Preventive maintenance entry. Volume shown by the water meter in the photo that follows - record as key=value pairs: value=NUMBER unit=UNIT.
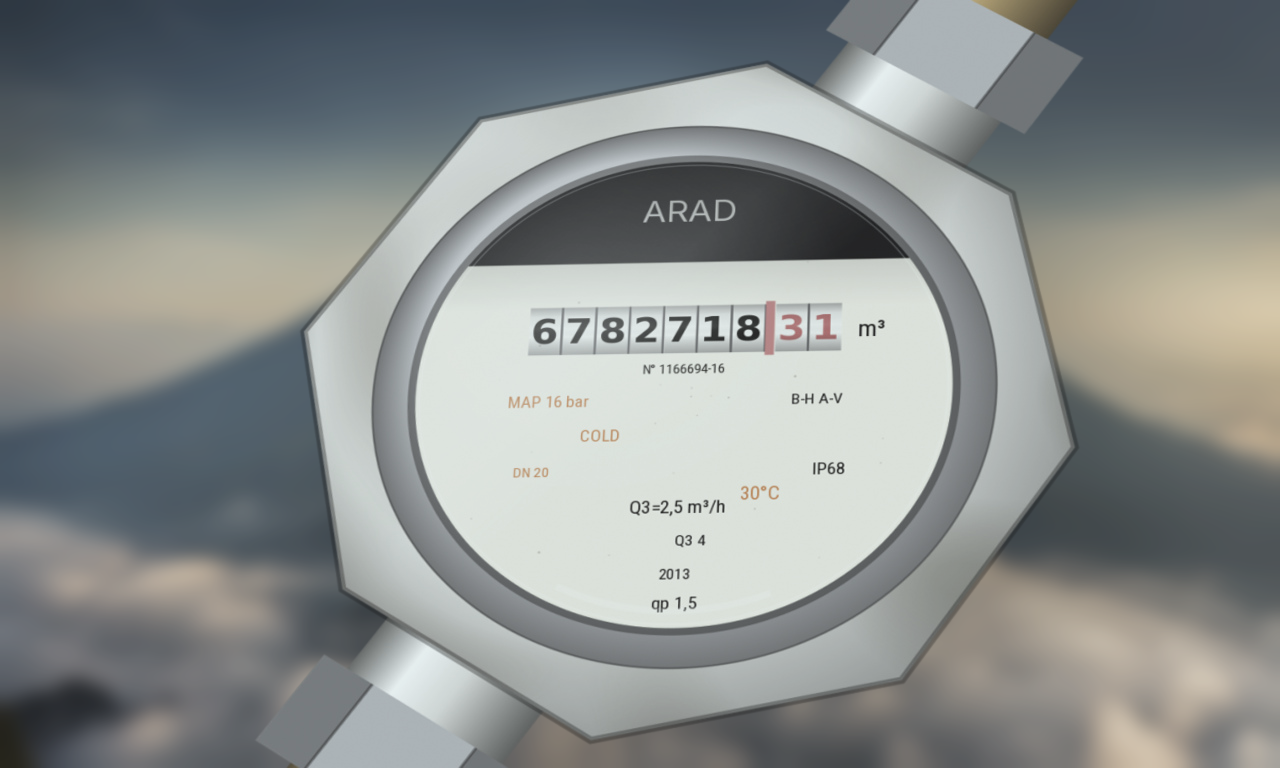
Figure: value=6782718.31 unit=m³
